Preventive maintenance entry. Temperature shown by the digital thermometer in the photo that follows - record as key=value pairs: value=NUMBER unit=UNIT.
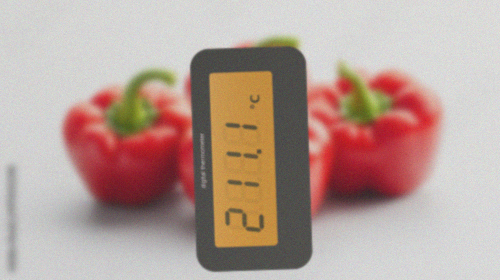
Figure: value=211.1 unit=°C
